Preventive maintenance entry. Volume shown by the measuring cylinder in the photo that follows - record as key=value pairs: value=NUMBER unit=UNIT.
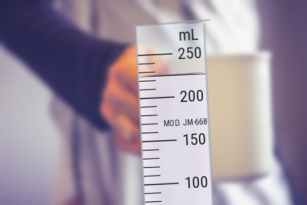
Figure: value=225 unit=mL
